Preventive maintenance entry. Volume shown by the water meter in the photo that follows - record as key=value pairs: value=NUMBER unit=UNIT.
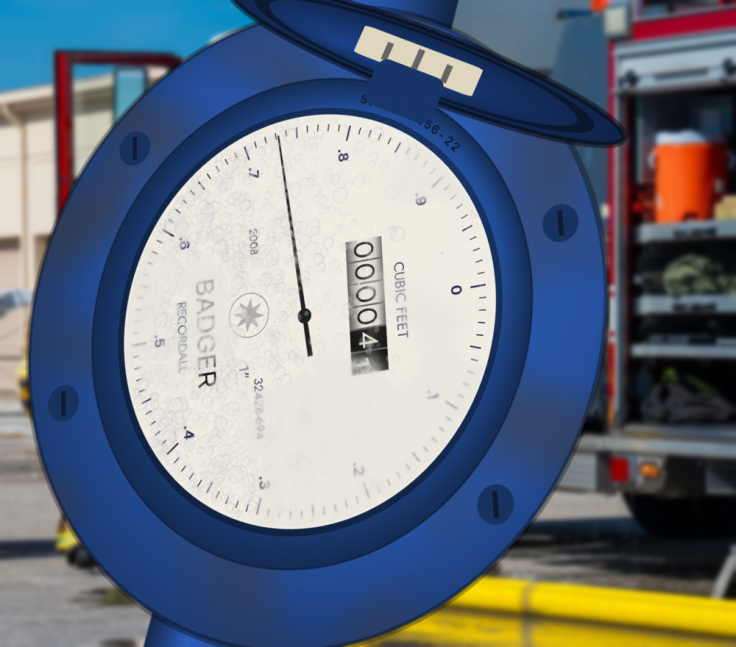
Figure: value=40.73 unit=ft³
